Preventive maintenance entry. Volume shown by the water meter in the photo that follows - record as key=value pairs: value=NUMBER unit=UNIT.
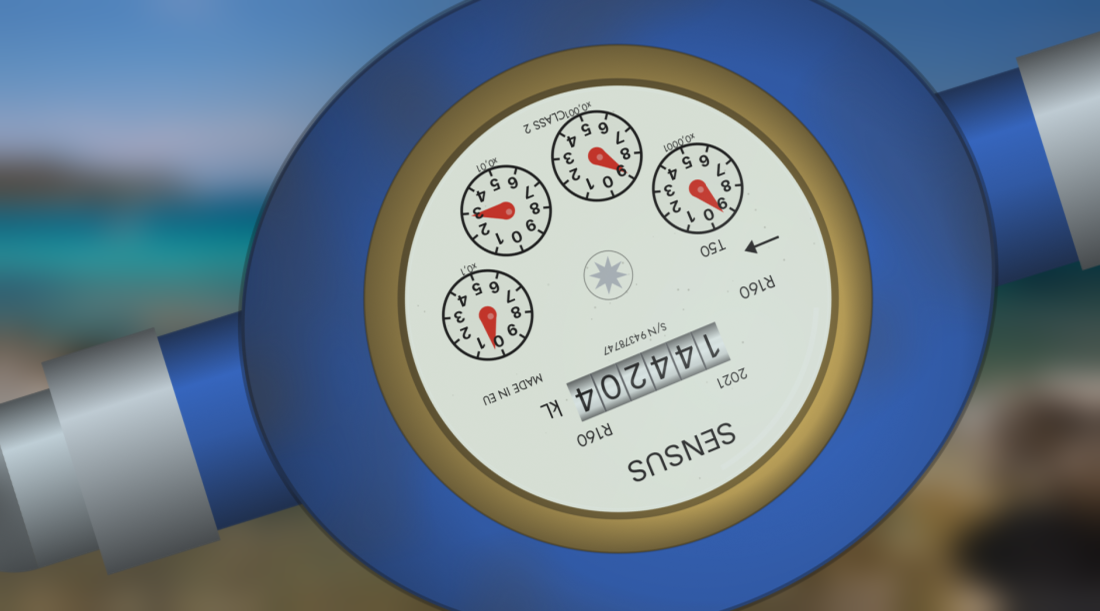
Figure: value=144204.0289 unit=kL
